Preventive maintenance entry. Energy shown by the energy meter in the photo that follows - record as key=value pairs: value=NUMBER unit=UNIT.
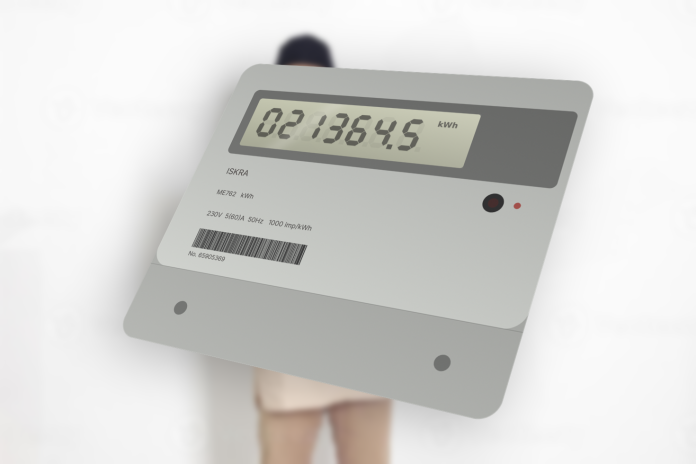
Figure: value=21364.5 unit=kWh
